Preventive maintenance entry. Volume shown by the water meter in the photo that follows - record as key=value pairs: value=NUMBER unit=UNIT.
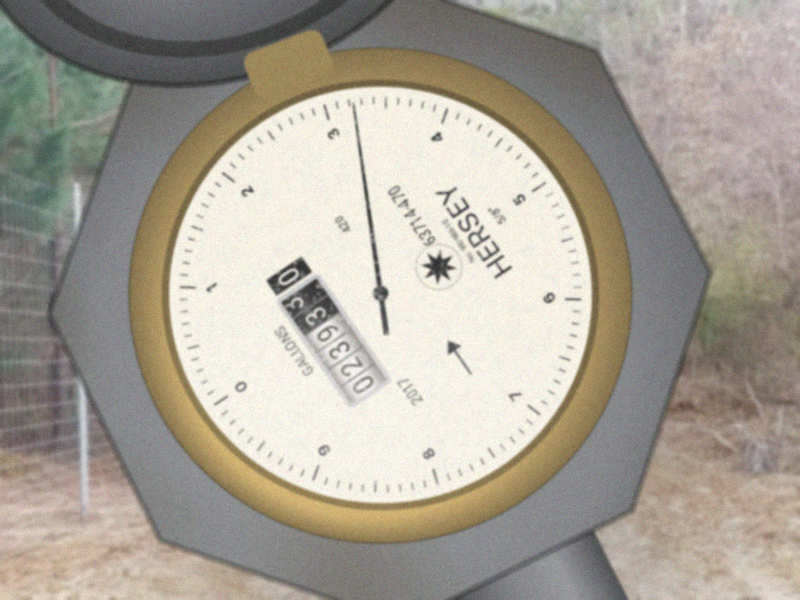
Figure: value=239333.2 unit=gal
